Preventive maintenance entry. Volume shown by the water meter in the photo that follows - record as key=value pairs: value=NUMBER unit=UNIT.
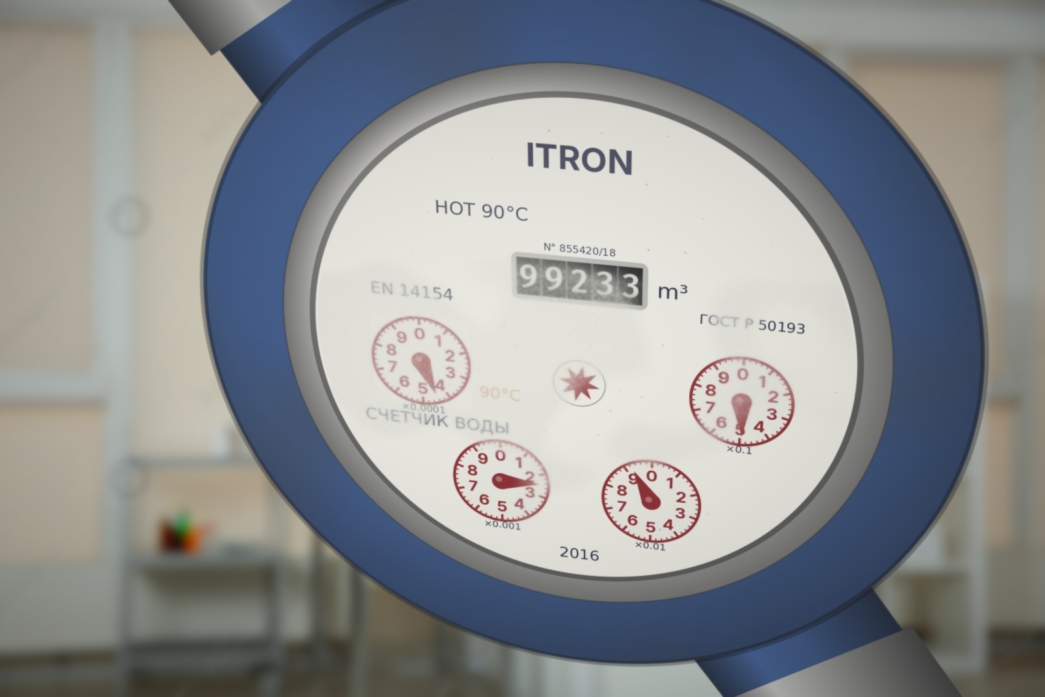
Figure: value=99233.4924 unit=m³
